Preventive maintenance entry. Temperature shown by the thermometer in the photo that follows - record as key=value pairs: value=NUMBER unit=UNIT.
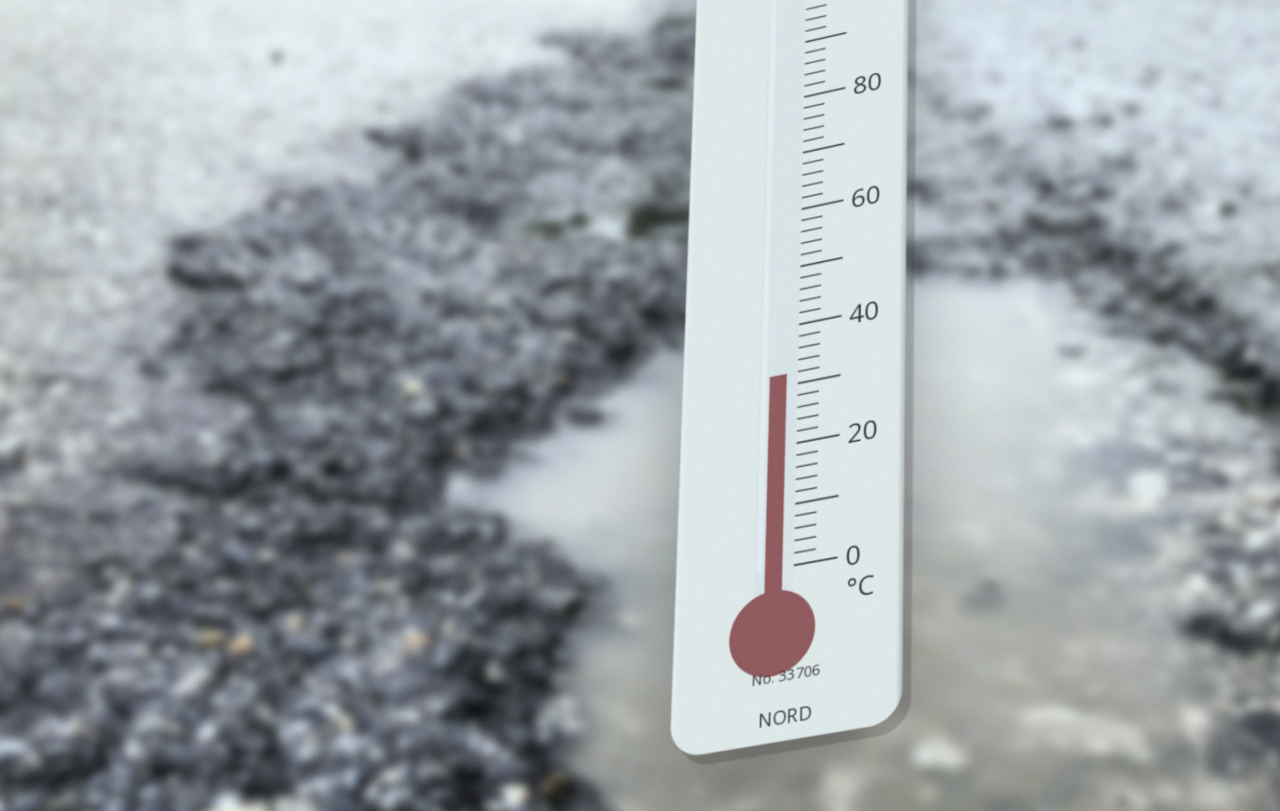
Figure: value=32 unit=°C
